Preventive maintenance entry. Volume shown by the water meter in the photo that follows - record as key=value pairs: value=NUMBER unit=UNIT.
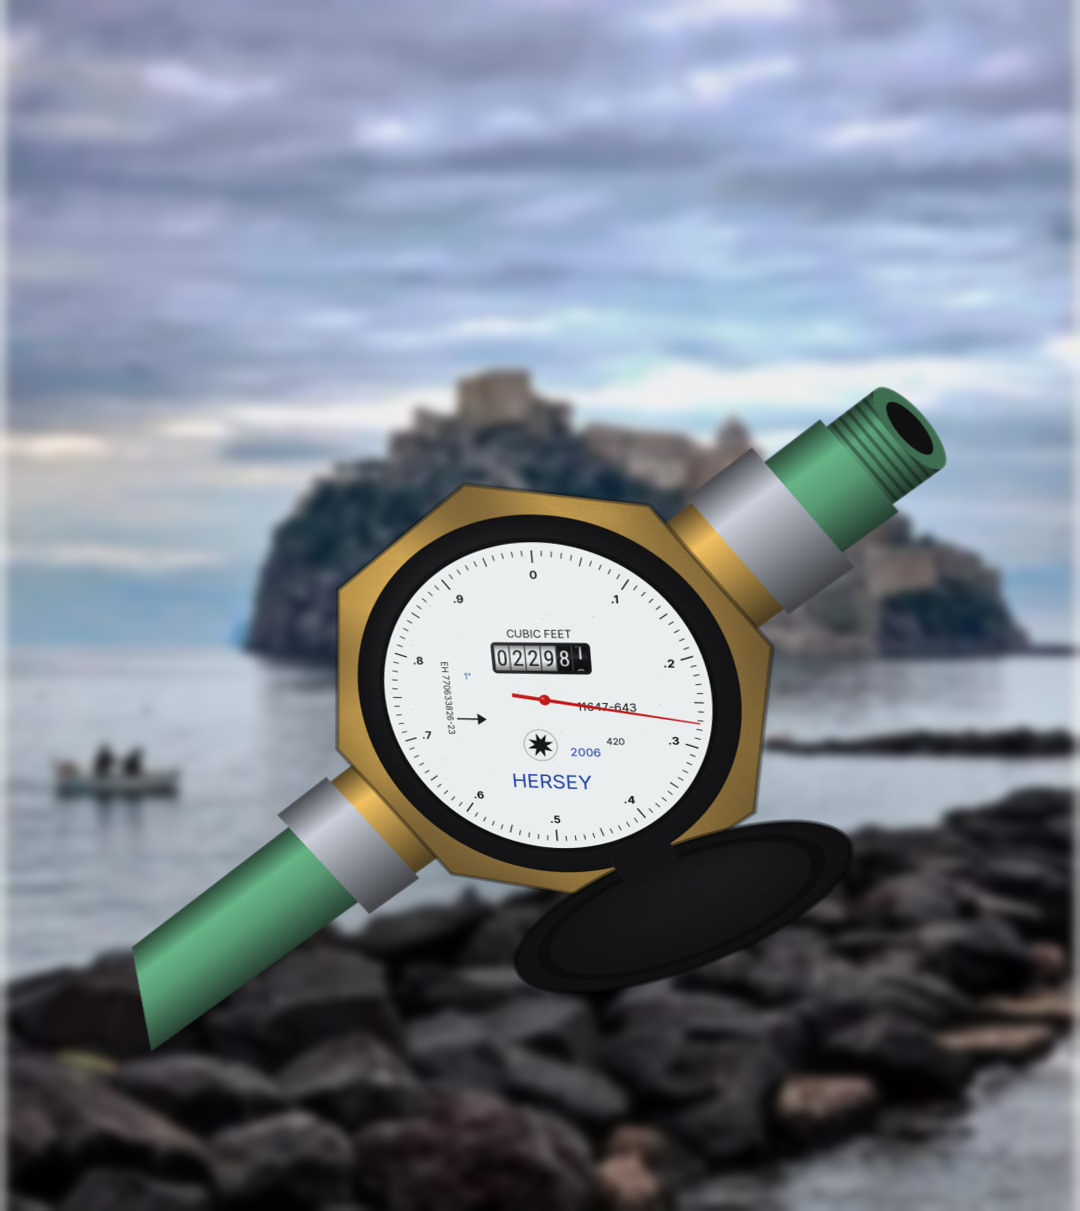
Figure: value=22981.27 unit=ft³
